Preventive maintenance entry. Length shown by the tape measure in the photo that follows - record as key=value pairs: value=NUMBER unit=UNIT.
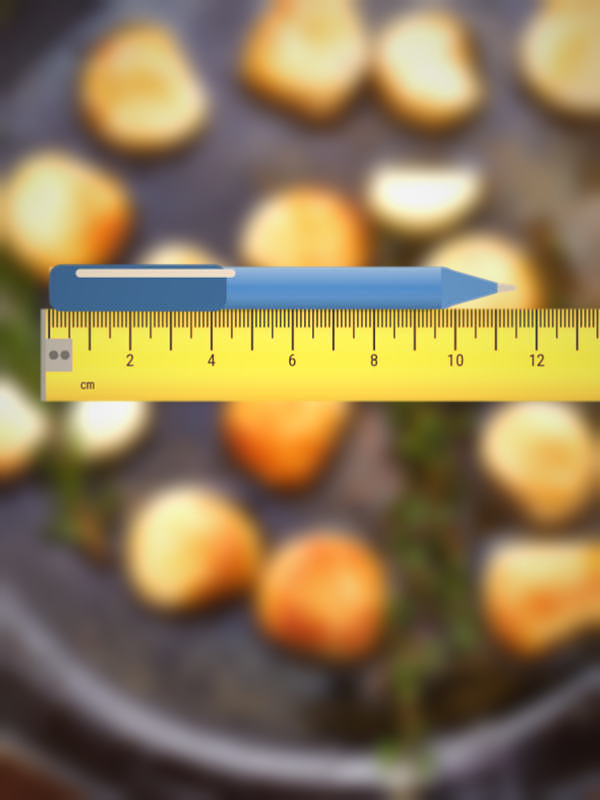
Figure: value=11.5 unit=cm
